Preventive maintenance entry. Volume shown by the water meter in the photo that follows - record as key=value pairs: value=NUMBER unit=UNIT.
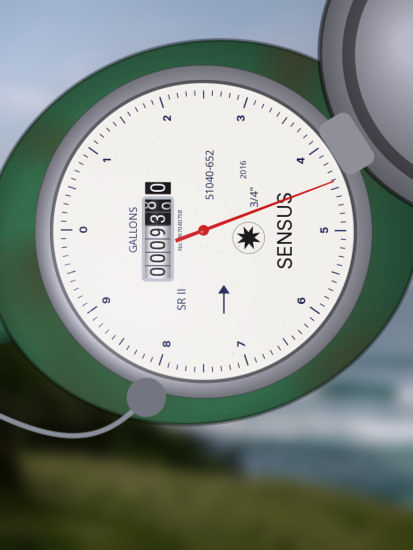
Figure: value=9384.4 unit=gal
